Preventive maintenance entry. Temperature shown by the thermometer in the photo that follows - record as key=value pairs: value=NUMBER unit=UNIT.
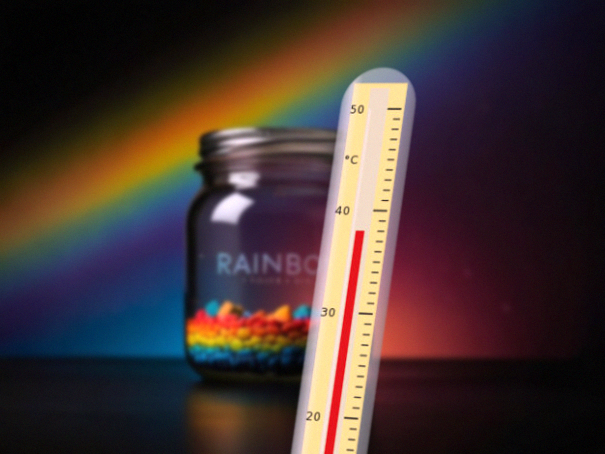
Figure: value=38 unit=°C
